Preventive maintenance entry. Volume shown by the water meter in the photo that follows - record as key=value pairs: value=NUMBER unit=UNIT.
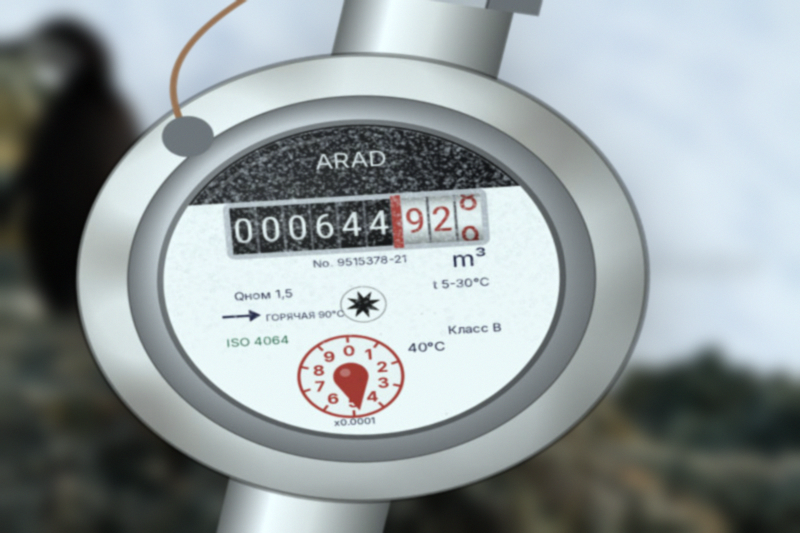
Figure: value=644.9284 unit=m³
